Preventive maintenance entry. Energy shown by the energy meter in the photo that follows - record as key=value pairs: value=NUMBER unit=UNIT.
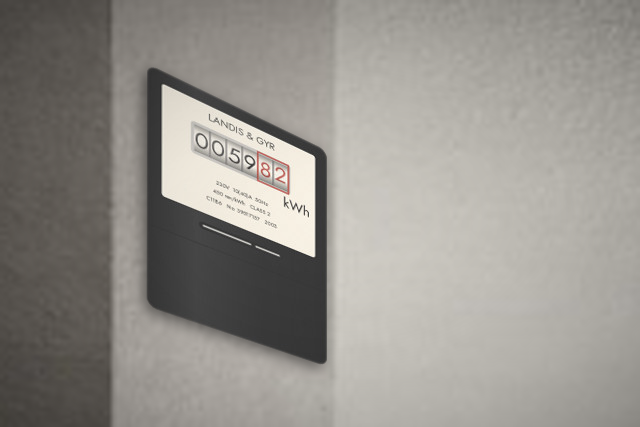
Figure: value=59.82 unit=kWh
